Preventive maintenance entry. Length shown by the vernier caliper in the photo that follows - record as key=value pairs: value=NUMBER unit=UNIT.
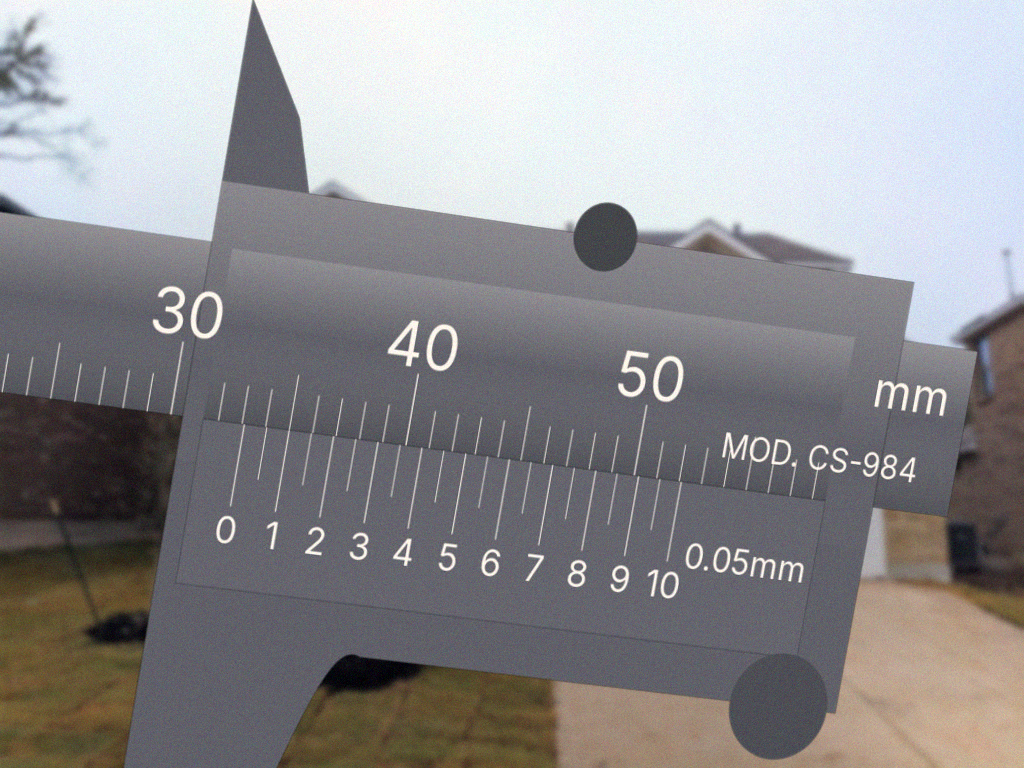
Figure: value=33.1 unit=mm
